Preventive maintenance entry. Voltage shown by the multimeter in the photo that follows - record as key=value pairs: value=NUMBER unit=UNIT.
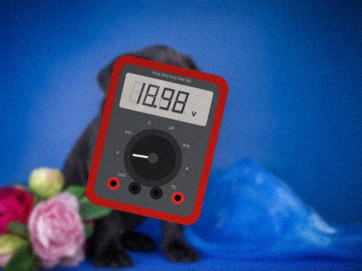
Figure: value=18.98 unit=V
